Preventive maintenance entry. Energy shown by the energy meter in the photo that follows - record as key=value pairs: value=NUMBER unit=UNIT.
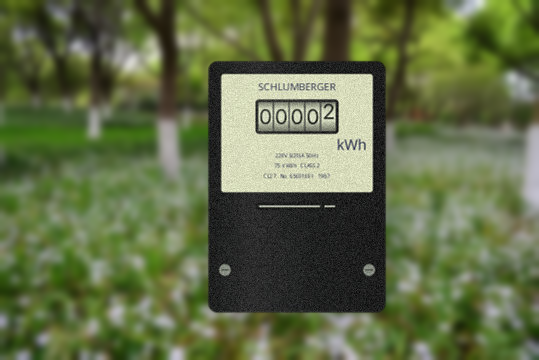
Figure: value=2 unit=kWh
